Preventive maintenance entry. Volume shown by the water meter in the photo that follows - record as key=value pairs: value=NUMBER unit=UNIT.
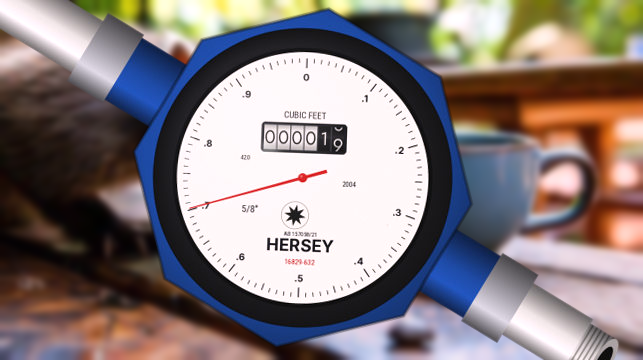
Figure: value=18.70 unit=ft³
